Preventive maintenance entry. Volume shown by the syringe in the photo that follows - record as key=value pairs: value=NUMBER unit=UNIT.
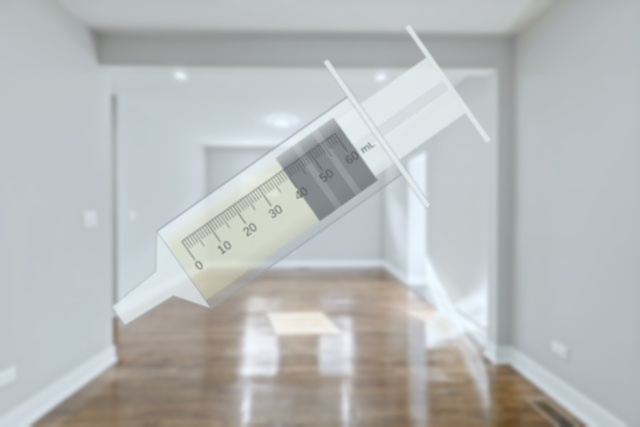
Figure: value=40 unit=mL
